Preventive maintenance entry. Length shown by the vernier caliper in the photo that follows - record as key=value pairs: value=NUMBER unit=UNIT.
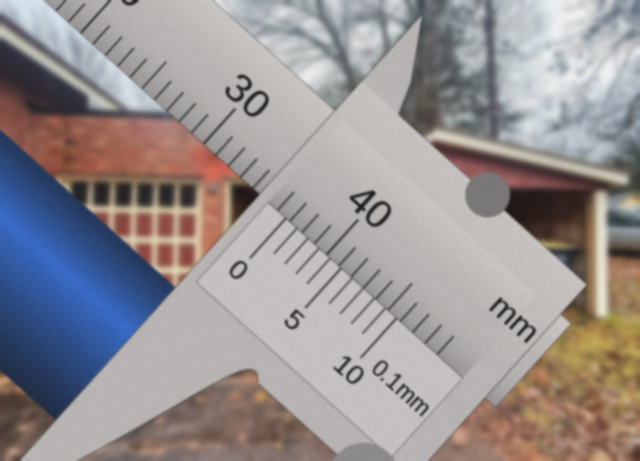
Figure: value=36.7 unit=mm
